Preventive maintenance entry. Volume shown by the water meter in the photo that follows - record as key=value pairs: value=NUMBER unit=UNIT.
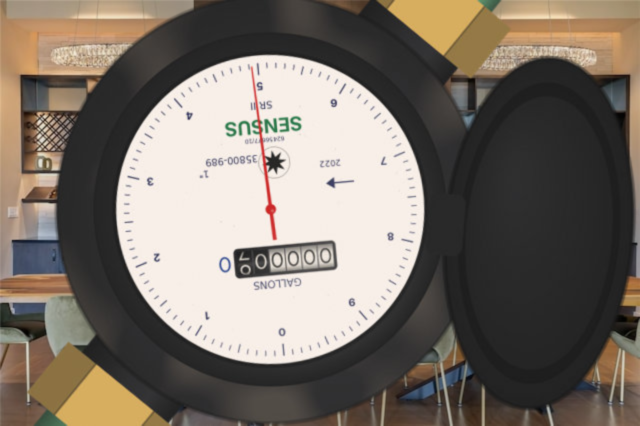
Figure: value=64.9 unit=gal
